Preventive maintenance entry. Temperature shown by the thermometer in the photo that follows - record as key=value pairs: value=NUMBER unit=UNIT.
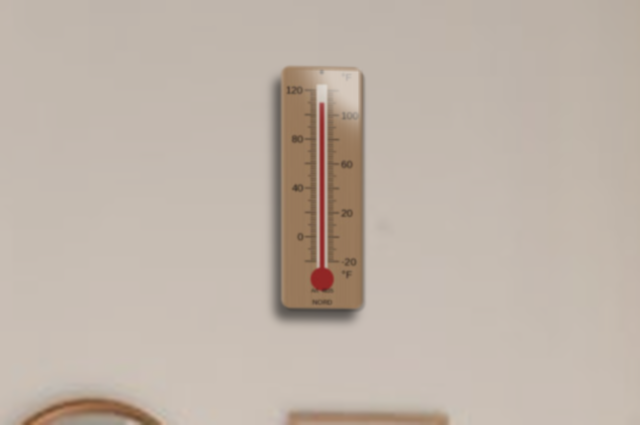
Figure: value=110 unit=°F
